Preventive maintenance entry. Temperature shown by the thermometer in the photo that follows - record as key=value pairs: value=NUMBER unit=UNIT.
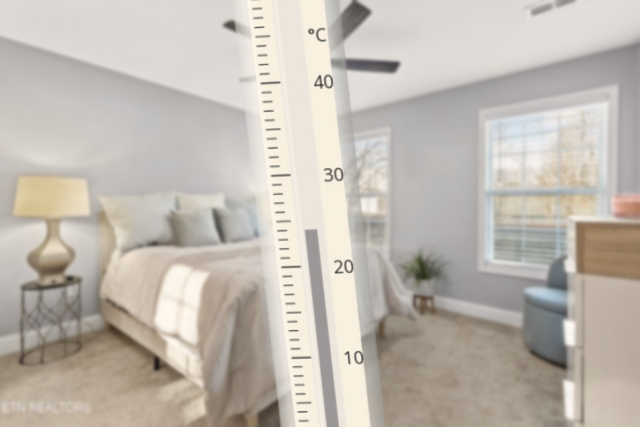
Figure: value=24 unit=°C
